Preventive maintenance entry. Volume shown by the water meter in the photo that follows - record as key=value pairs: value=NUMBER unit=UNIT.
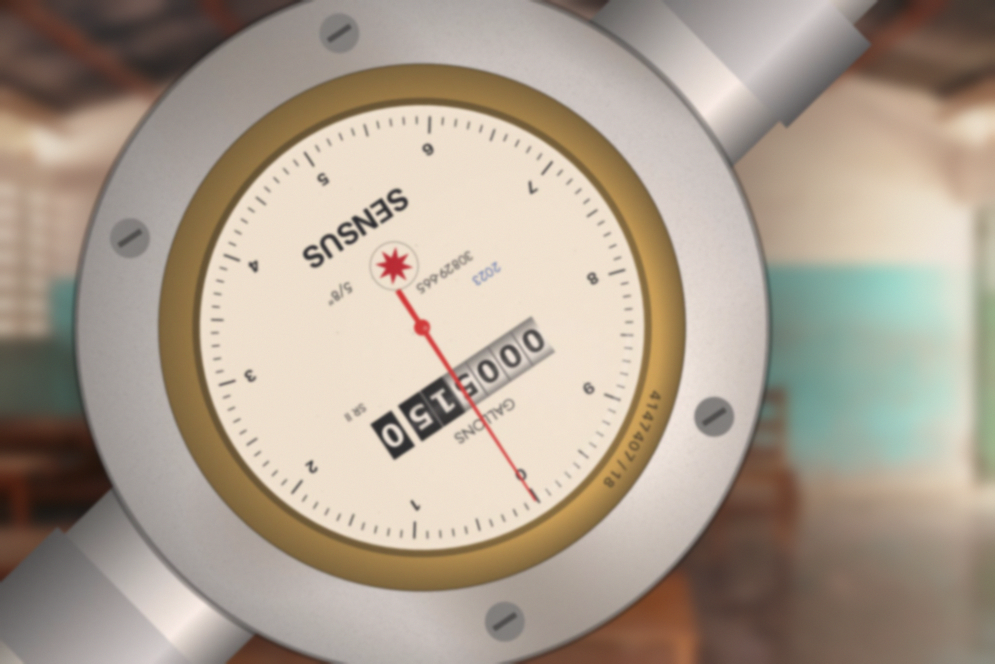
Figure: value=5150.0 unit=gal
